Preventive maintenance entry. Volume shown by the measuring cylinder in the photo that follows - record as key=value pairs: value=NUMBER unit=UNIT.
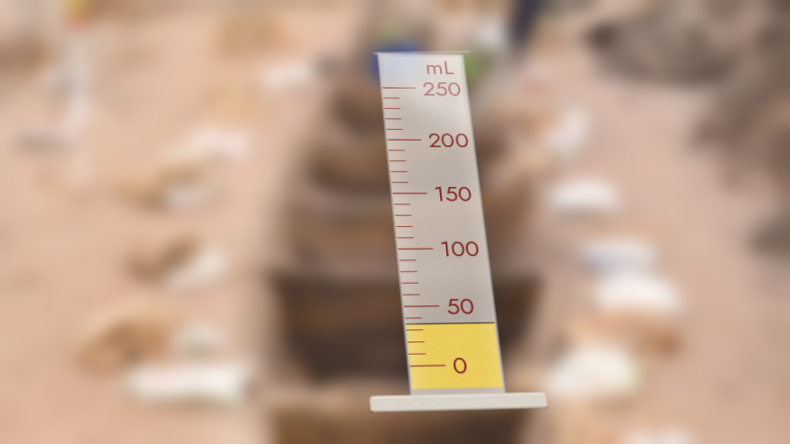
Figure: value=35 unit=mL
